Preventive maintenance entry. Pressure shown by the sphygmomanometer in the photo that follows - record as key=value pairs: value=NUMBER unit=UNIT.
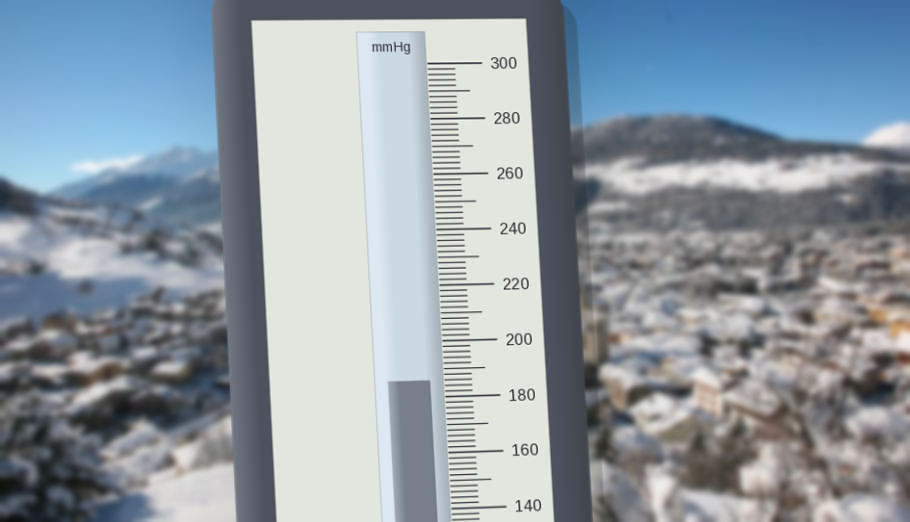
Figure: value=186 unit=mmHg
